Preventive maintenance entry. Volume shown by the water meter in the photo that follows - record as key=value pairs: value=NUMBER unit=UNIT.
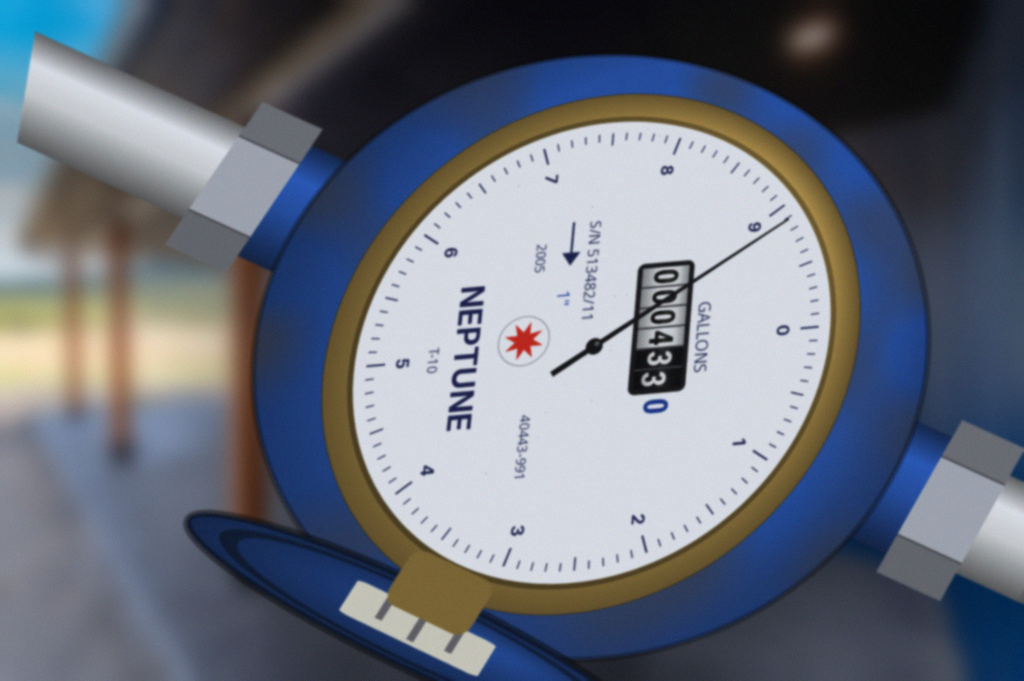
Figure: value=4329.1 unit=gal
